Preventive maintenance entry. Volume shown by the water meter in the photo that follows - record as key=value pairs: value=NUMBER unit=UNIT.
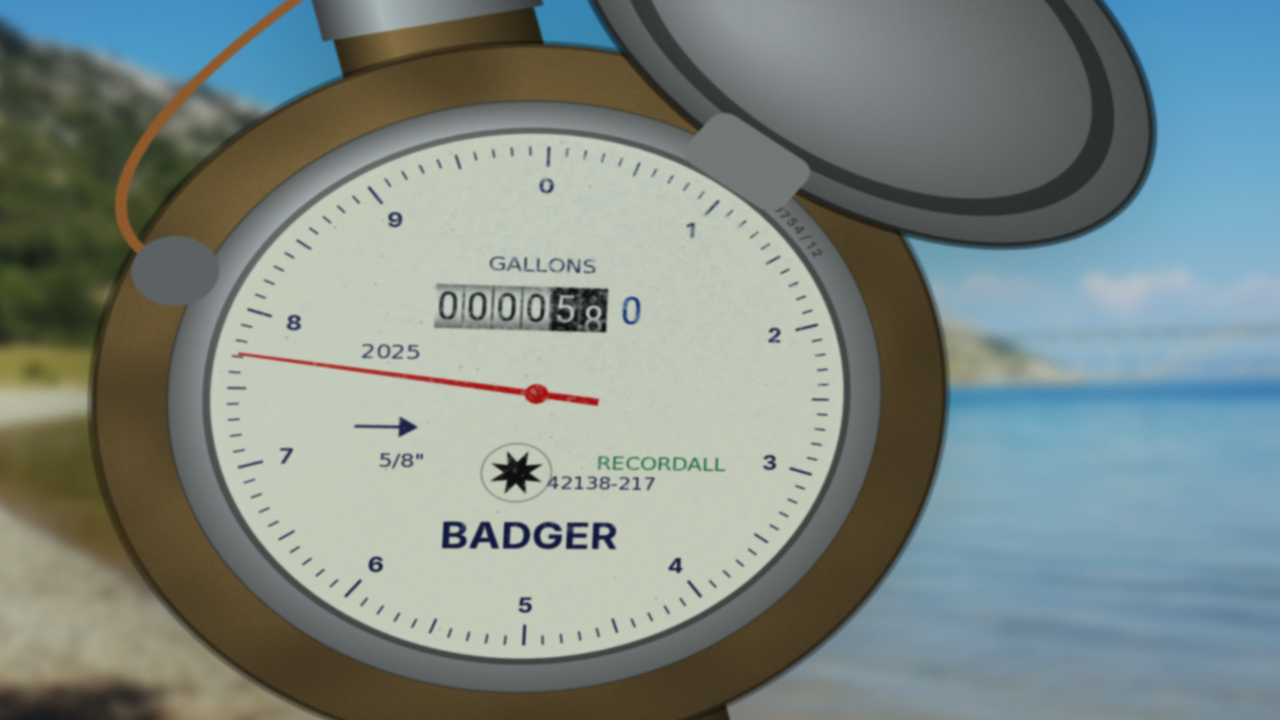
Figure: value=577.7 unit=gal
